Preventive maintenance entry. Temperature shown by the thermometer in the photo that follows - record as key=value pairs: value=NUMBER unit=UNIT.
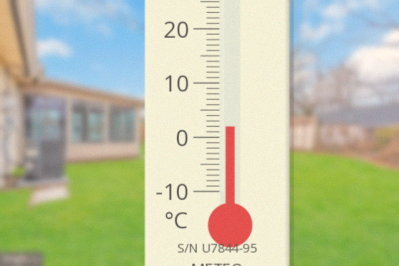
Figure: value=2 unit=°C
